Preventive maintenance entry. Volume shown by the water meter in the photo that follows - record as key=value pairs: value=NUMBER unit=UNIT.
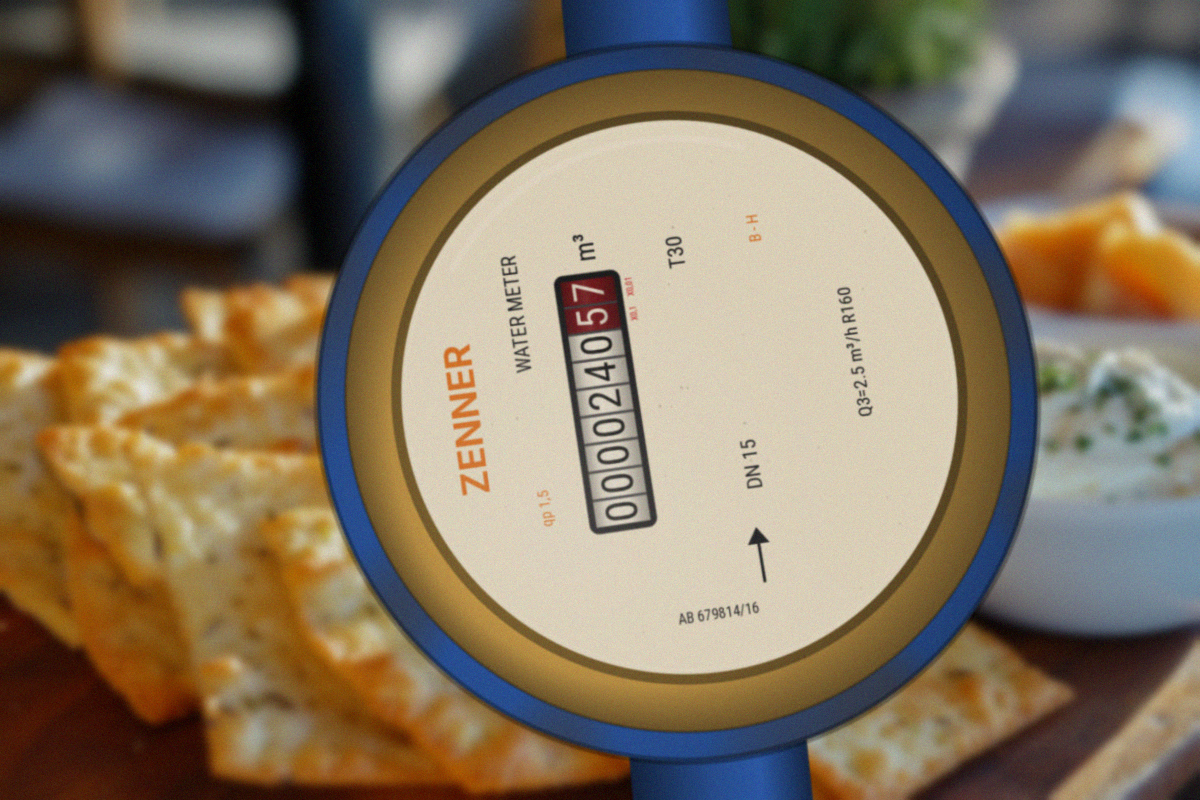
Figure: value=240.57 unit=m³
